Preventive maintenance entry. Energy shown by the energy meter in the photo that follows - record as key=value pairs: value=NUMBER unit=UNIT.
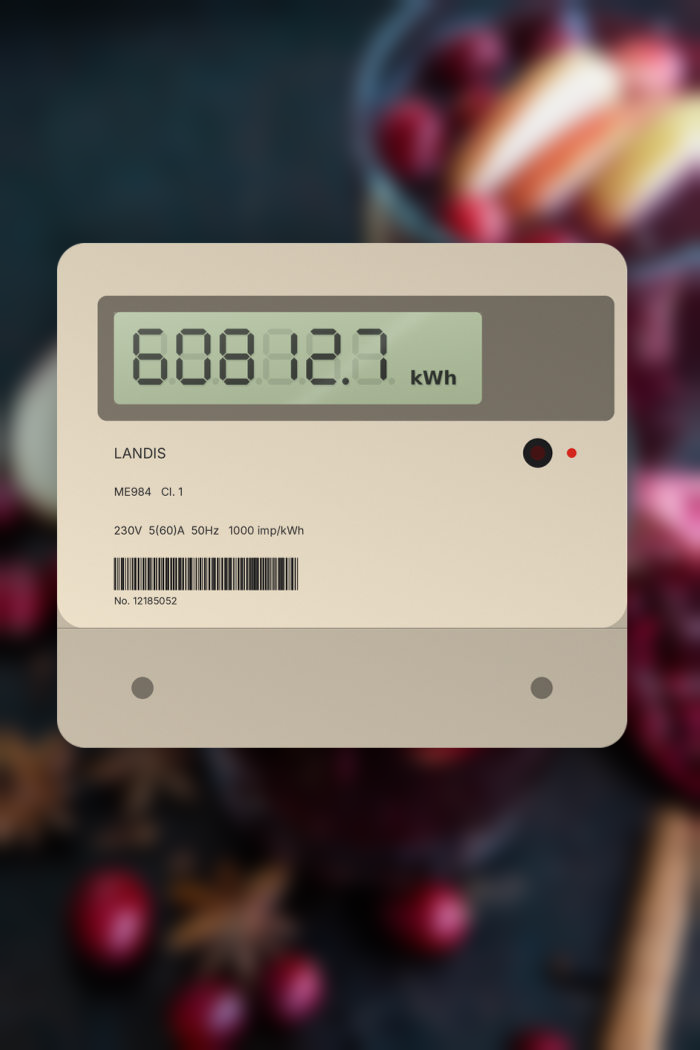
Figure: value=60812.7 unit=kWh
